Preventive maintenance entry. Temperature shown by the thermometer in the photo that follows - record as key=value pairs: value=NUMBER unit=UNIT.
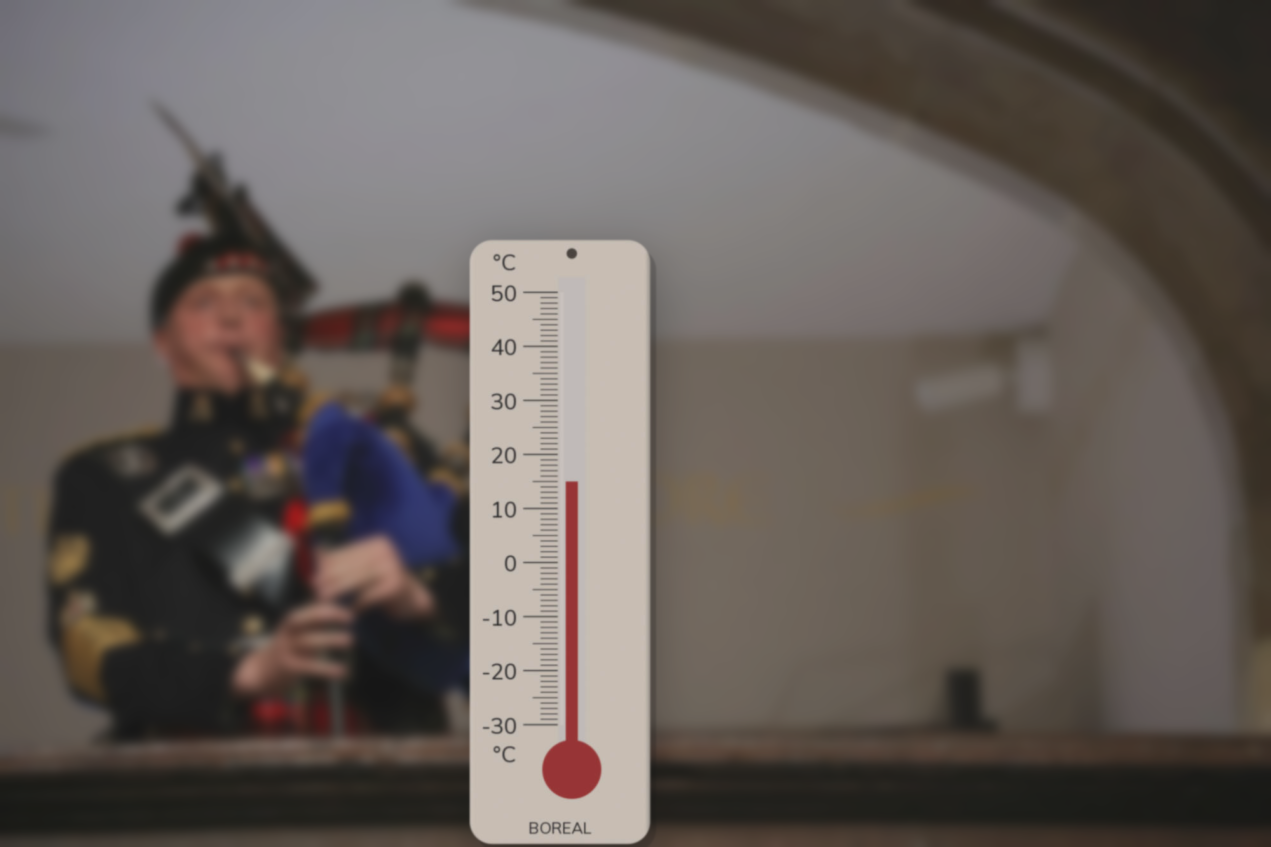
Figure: value=15 unit=°C
